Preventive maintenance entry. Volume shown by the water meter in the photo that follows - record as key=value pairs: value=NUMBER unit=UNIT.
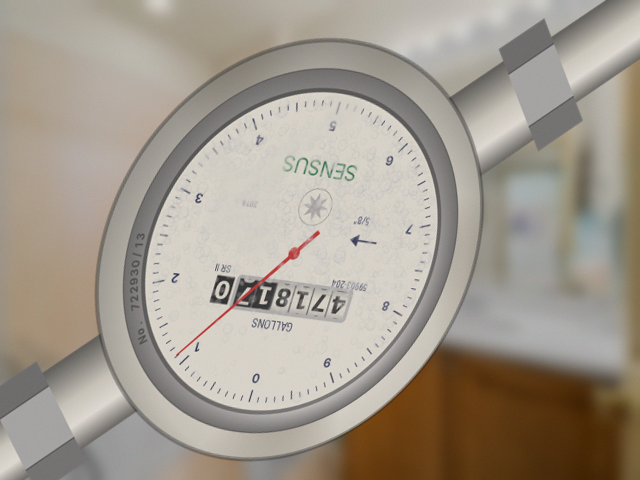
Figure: value=4718171.1 unit=gal
